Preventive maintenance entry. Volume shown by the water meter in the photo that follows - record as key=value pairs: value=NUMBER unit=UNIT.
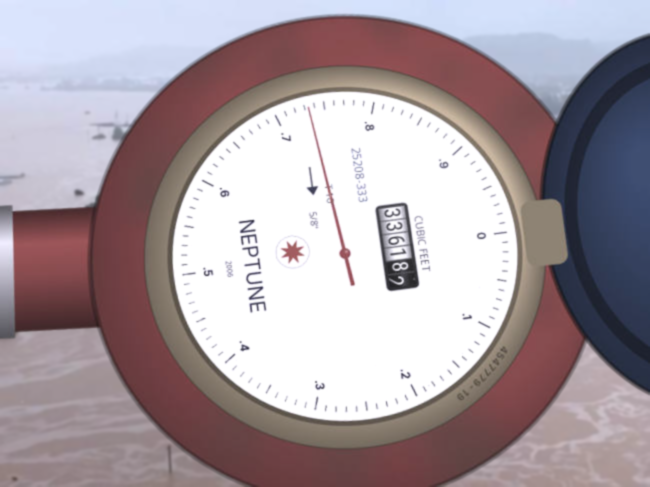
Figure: value=336181.73 unit=ft³
